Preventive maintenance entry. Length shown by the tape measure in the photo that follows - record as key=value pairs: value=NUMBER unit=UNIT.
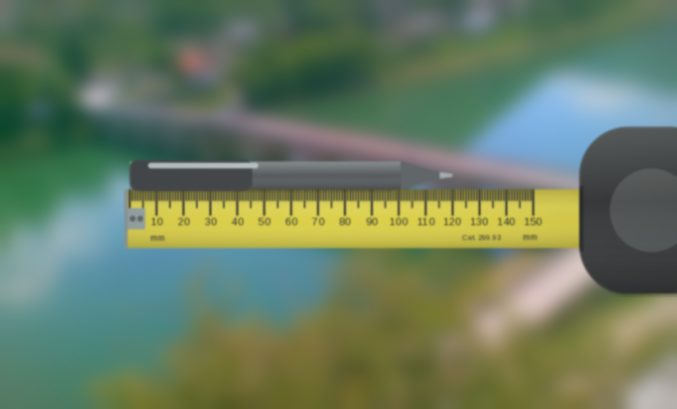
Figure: value=120 unit=mm
